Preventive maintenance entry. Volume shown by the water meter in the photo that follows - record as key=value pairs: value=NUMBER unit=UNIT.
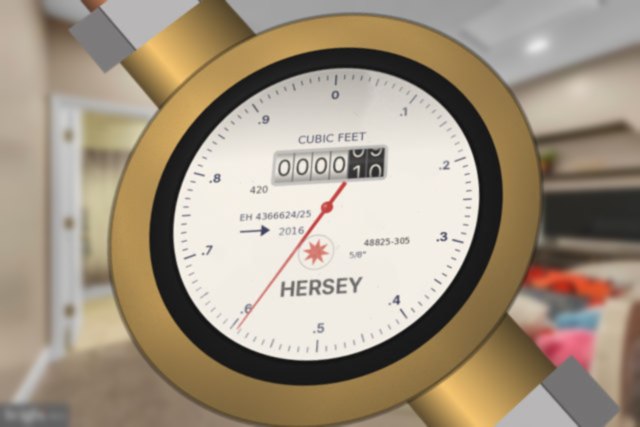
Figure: value=9.59 unit=ft³
